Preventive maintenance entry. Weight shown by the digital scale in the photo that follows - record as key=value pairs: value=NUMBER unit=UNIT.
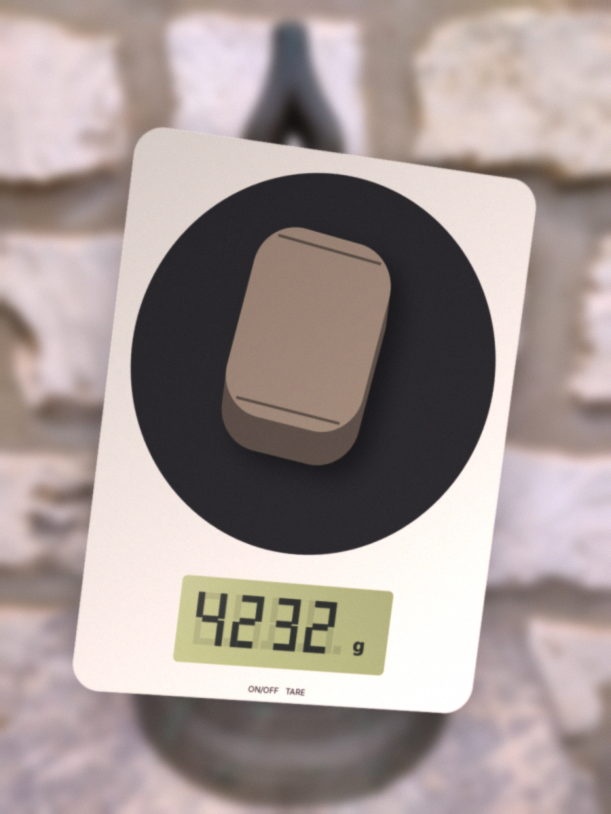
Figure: value=4232 unit=g
